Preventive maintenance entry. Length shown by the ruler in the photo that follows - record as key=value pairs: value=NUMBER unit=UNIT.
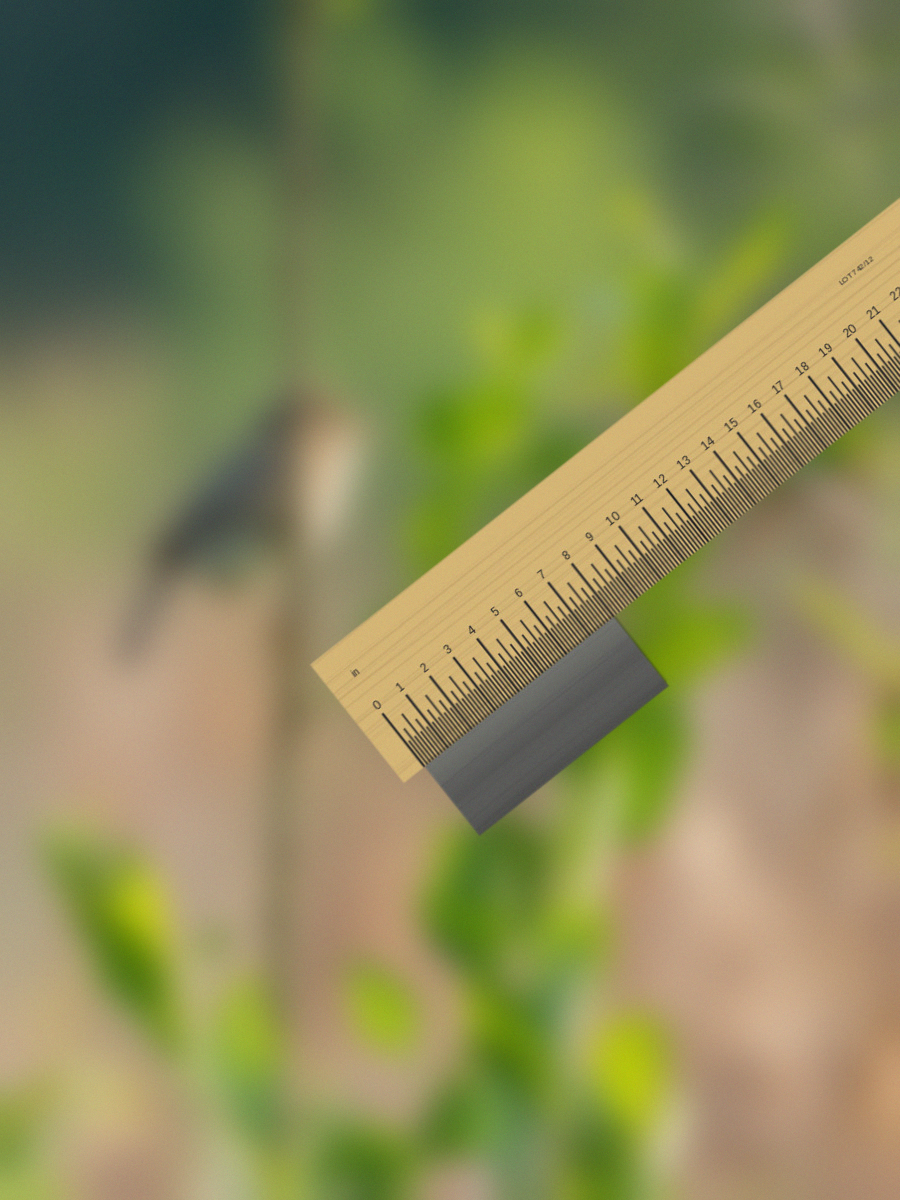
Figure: value=8 unit=in
